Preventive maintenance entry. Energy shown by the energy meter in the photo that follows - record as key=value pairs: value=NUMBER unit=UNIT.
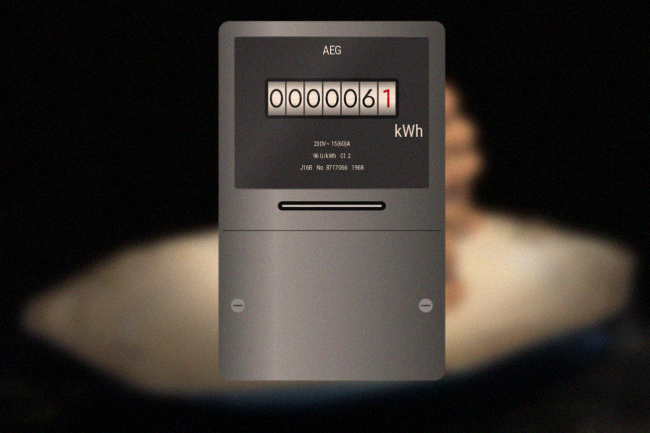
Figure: value=6.1 unit=kWh
